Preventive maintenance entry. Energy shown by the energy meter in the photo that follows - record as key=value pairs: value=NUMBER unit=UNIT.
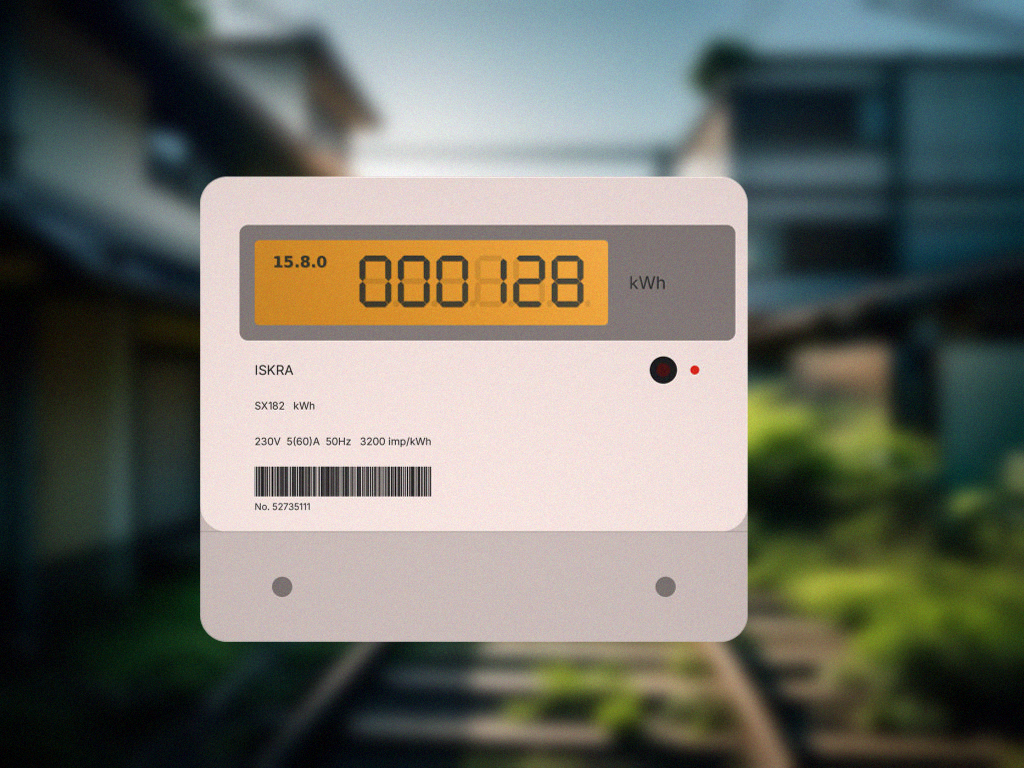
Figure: value=128 unit=kWh
